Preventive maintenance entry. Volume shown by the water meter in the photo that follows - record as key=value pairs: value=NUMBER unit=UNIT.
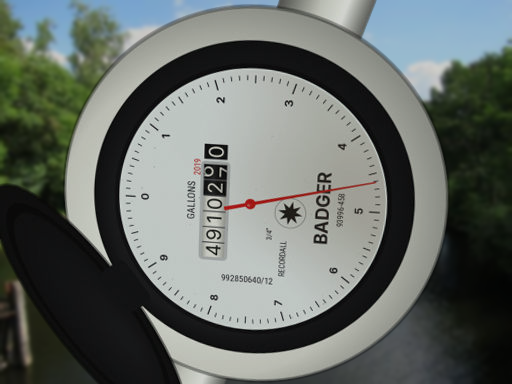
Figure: value=4910264.6 unit=gal
